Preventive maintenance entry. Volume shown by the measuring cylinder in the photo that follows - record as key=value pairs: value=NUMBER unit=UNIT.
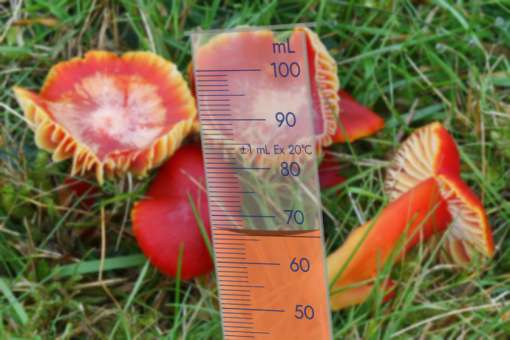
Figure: value=66 unit=mL
